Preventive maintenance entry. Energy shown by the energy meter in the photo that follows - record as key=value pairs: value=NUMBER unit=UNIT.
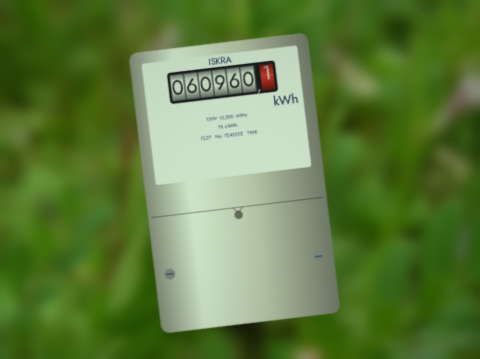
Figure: value=60960.1 unit=kWh
